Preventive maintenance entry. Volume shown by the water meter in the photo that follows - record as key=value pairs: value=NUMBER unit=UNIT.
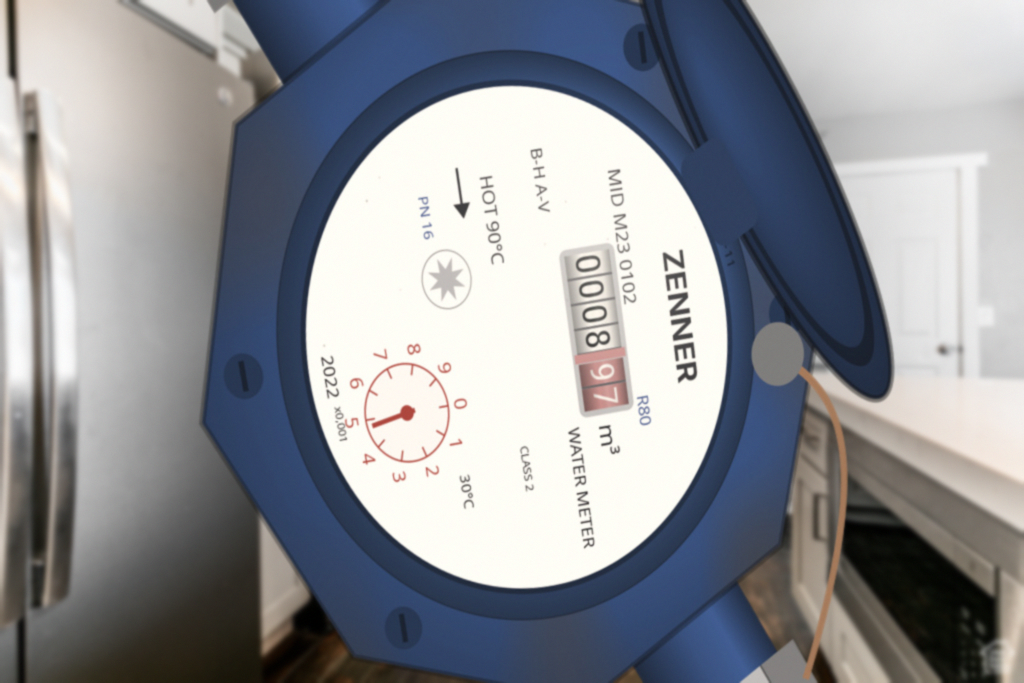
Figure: value=8.974 unit=m³
